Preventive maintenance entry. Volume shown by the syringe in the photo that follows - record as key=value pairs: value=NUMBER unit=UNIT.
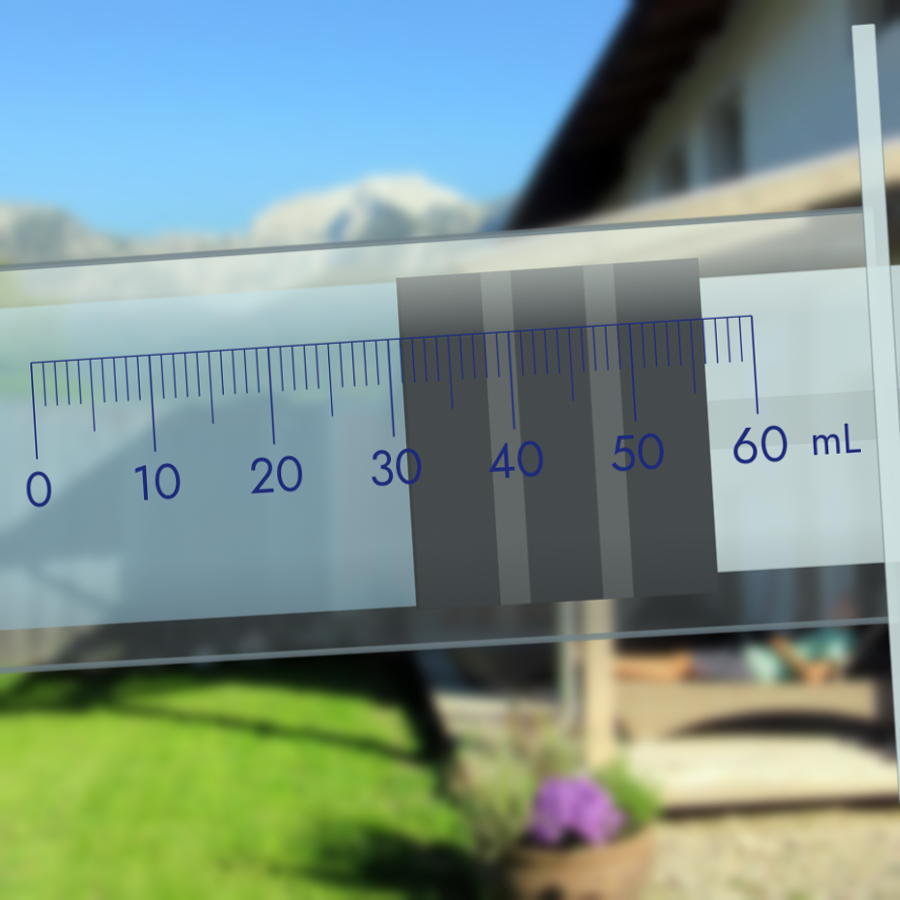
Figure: value=31 unit=mL
